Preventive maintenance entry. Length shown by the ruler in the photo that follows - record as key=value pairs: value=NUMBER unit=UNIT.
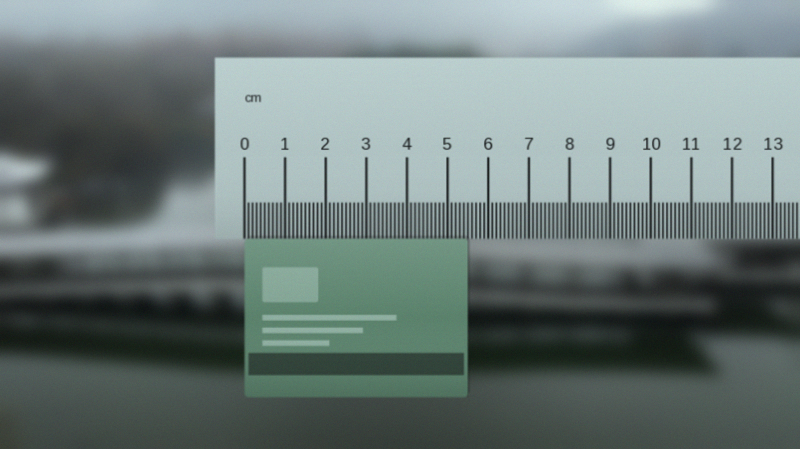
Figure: value=5.5 unit=cm
